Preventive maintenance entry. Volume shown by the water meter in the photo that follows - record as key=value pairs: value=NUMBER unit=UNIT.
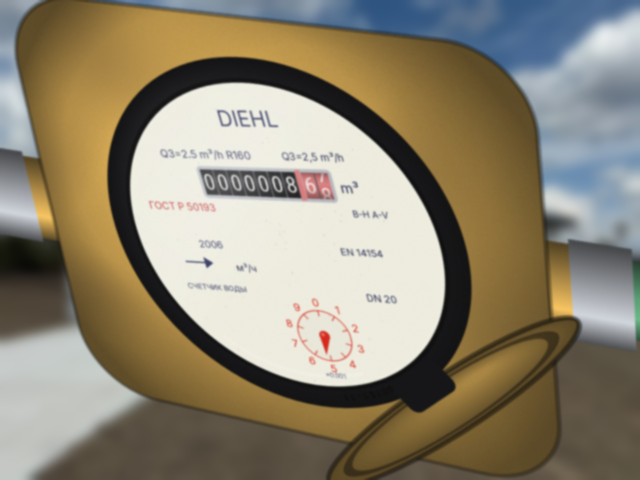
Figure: value=8.675 unit=m³
